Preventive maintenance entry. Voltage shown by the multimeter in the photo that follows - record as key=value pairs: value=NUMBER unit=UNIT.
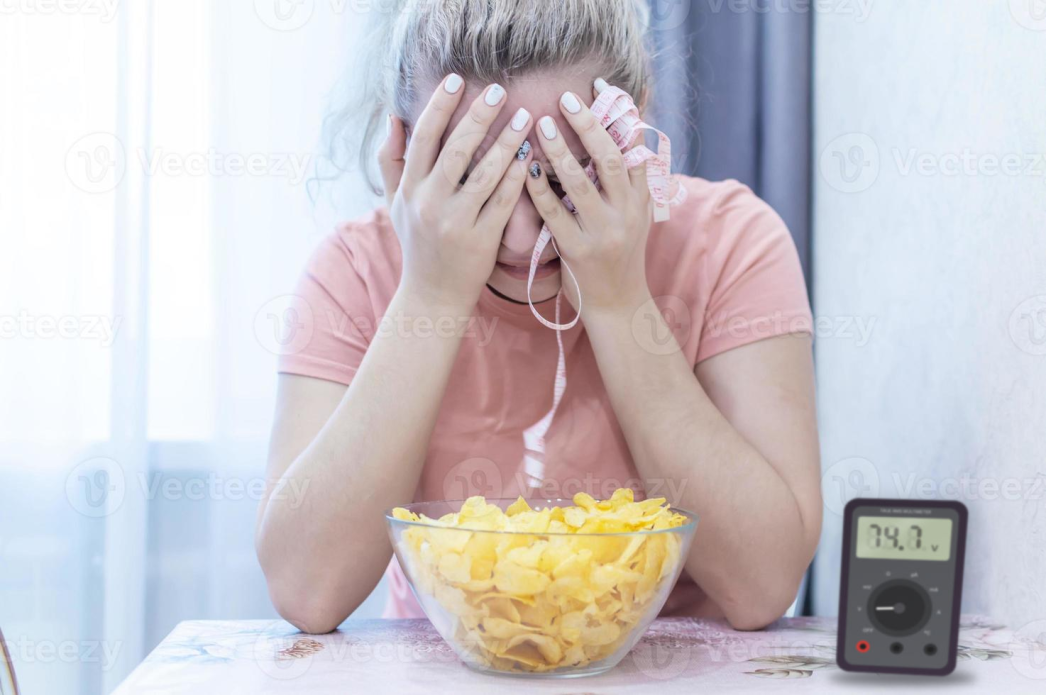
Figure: value=74.7 unit=V
